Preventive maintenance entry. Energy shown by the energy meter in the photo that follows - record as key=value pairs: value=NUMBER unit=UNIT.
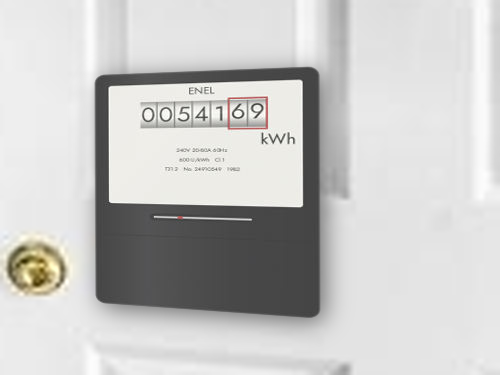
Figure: value=541.69 unit=kWh
